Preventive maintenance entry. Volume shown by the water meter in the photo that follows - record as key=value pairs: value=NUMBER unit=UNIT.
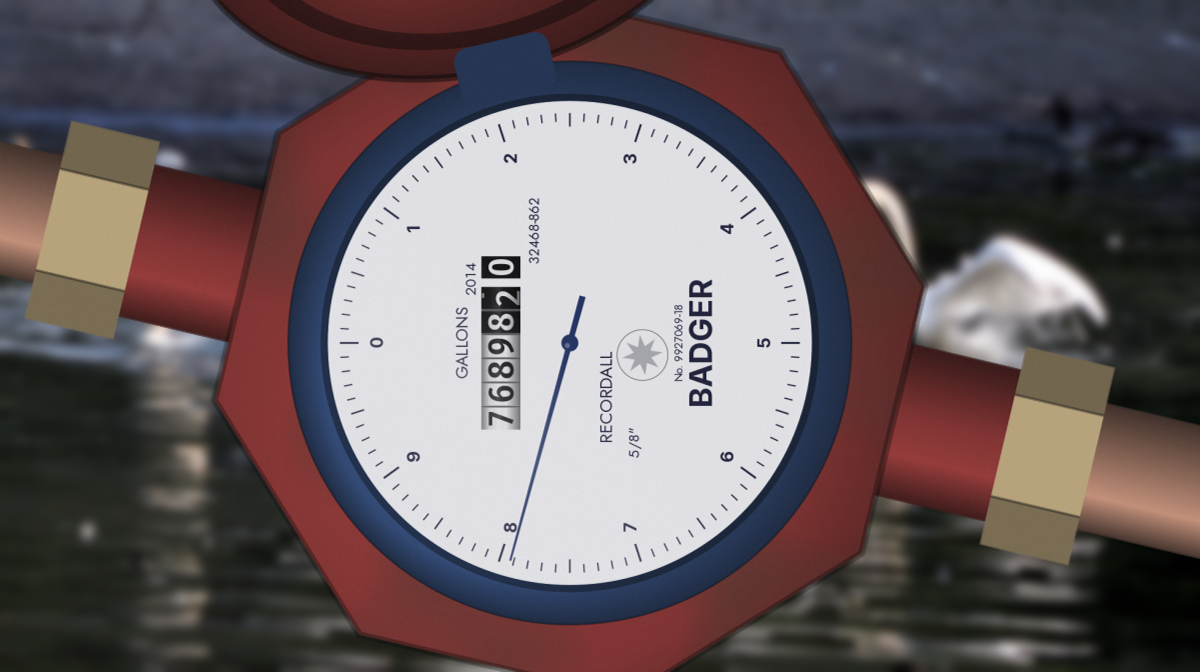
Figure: value=7689817.9 unit=gal
